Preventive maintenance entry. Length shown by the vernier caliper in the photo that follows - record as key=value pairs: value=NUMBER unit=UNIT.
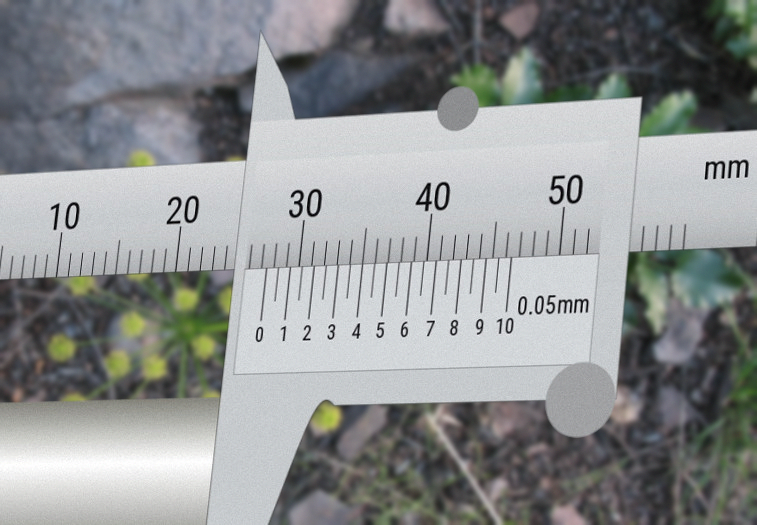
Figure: value=27.4 unit=mm
